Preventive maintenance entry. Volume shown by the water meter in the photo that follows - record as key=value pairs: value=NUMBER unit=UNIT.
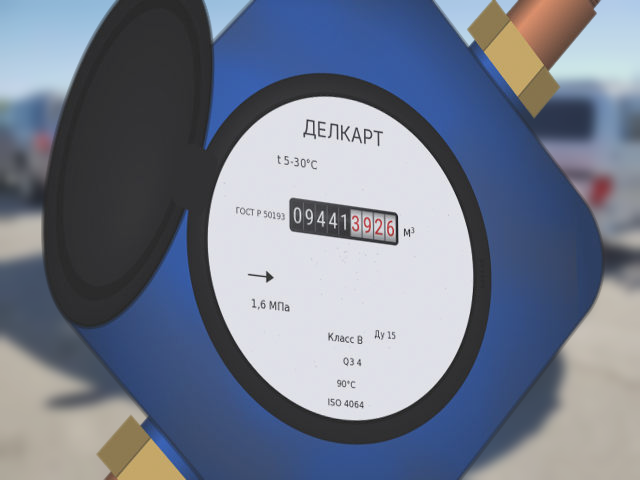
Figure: value=9441.3926 unit=m³
